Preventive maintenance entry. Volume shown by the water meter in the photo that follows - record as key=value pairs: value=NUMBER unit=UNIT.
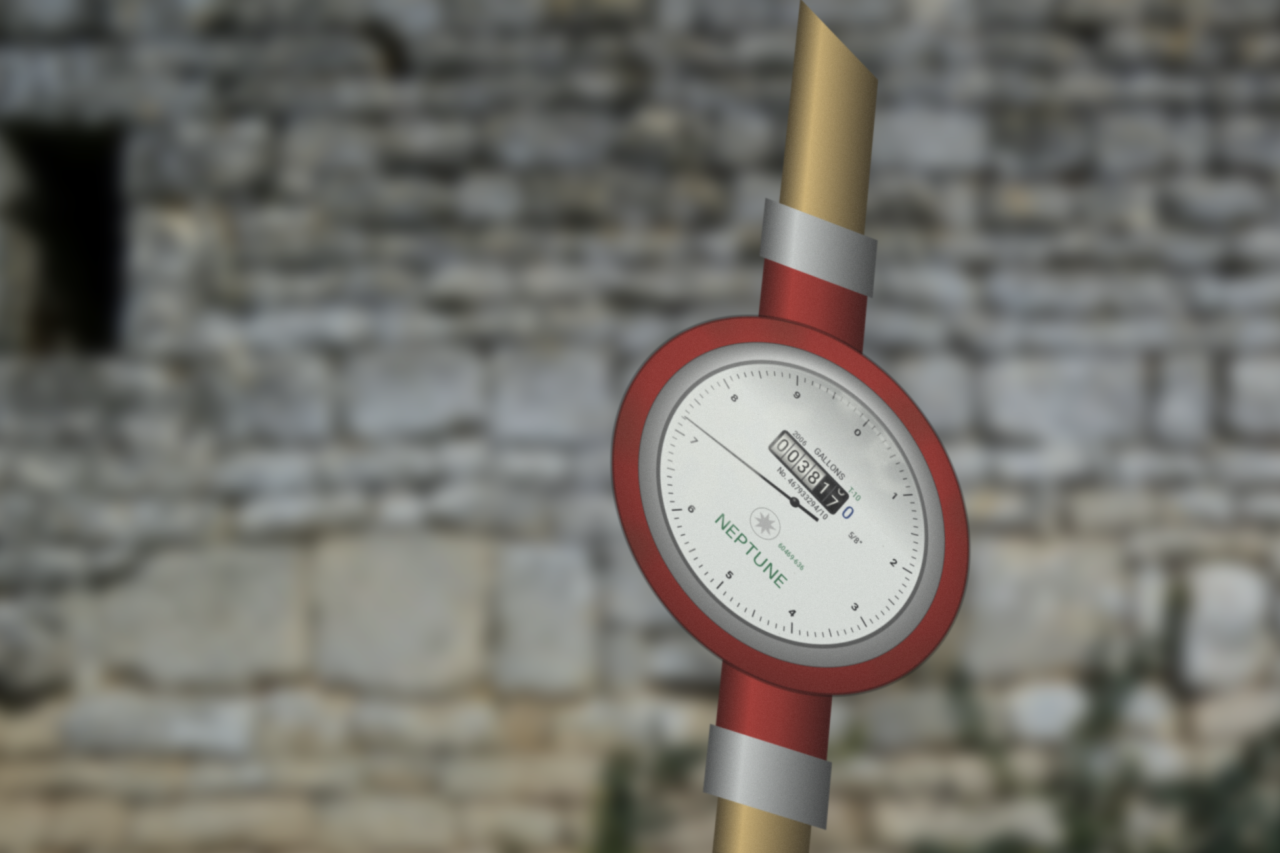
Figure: value=38167.2 unit=gal
